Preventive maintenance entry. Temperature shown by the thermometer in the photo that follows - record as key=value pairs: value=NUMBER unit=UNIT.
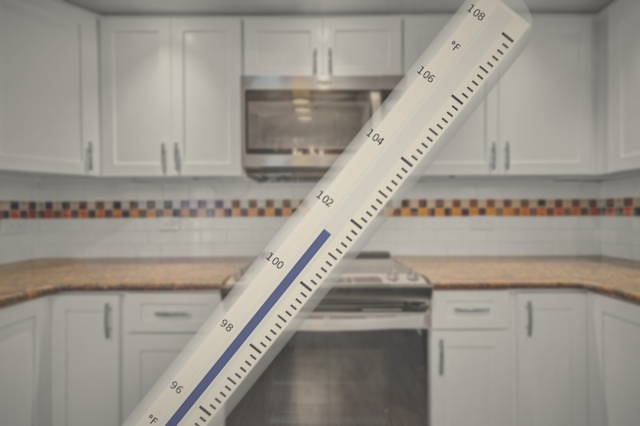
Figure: value=101.4 unit=°F
